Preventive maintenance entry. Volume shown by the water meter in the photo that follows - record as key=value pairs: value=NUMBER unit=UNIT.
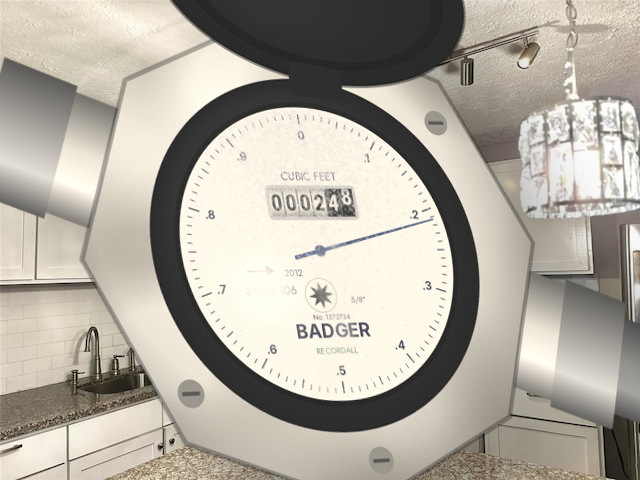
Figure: value=248.21 unit=ft³
